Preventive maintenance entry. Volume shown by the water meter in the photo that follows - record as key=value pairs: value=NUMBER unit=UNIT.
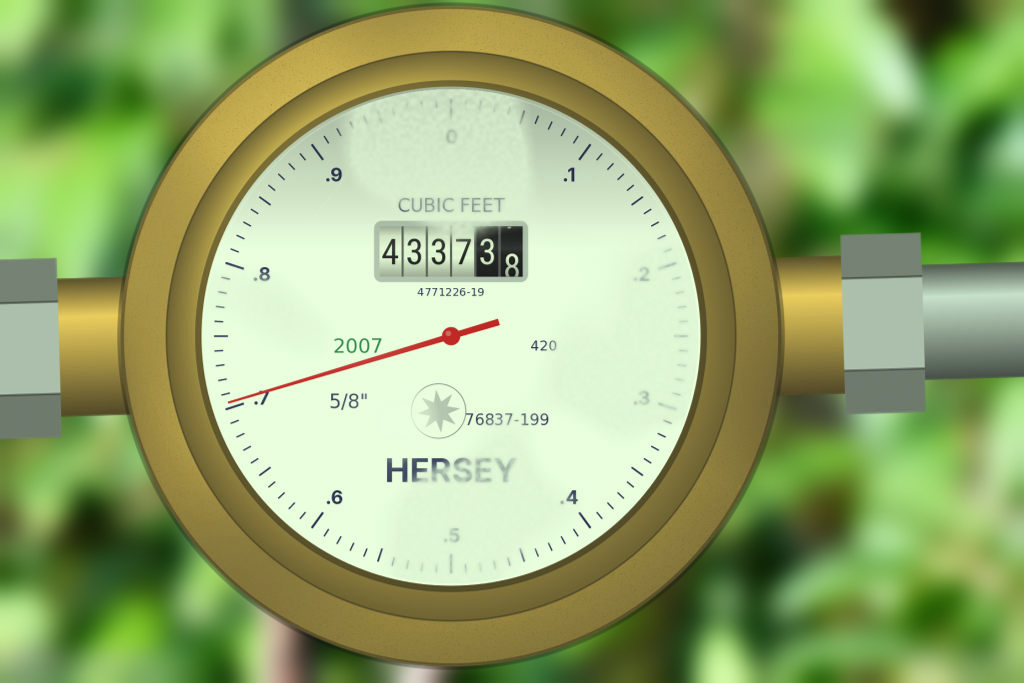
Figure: value=433737.70 unit=ft³
